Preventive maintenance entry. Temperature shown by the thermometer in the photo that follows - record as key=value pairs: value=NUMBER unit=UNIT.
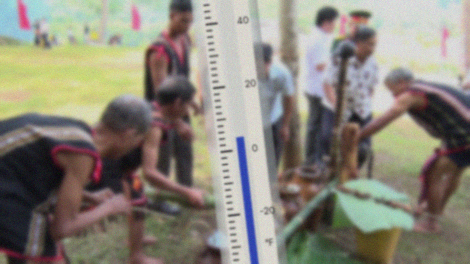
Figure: value=4 unit=°F
